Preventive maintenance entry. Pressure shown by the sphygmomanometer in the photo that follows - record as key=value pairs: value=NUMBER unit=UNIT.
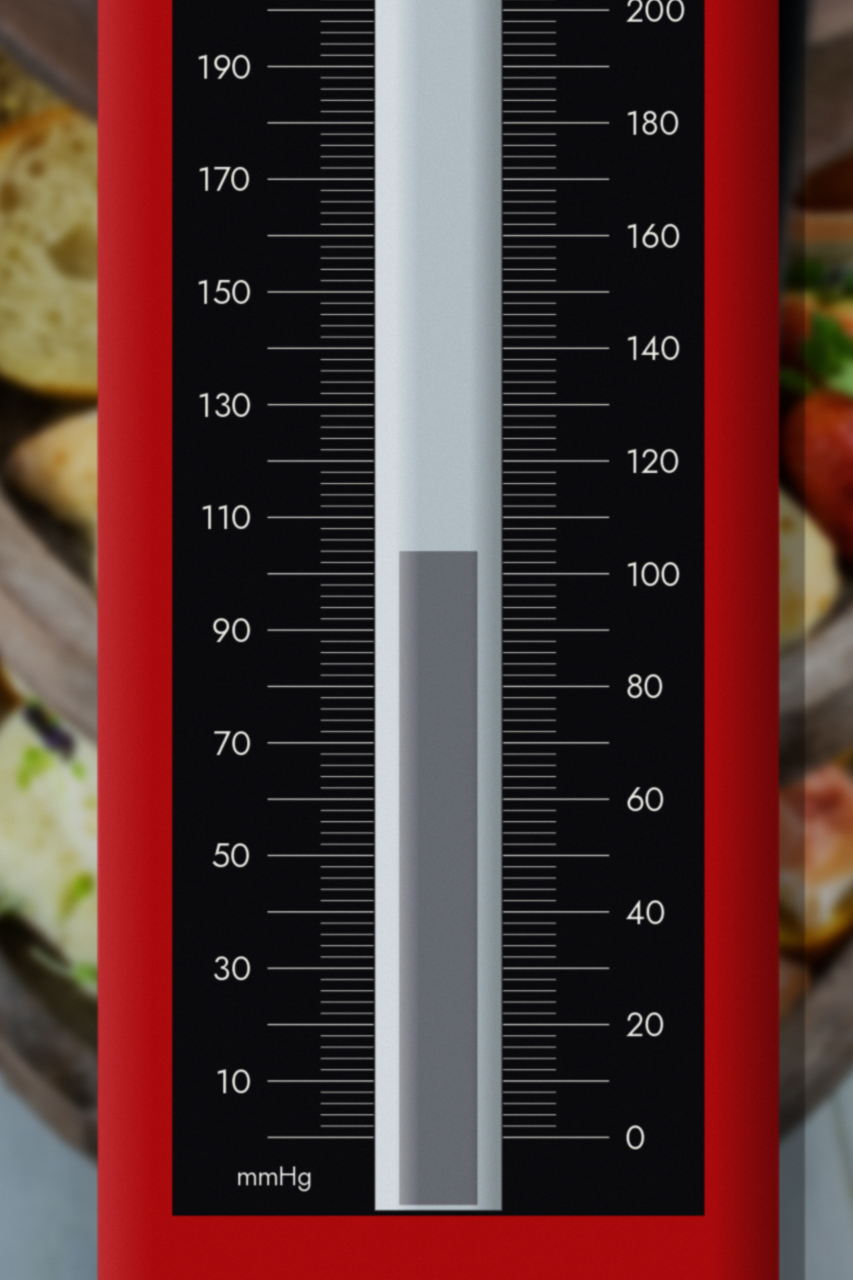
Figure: value=104 unit=mmHg
